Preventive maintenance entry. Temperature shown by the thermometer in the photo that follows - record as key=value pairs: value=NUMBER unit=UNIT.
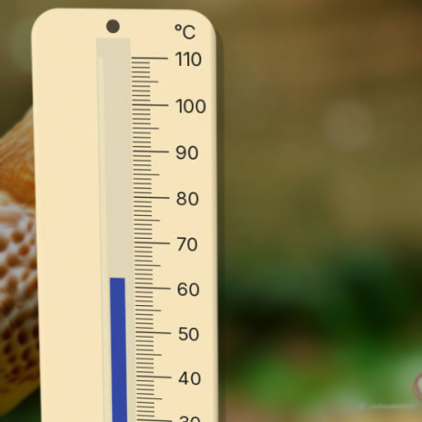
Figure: value=62 unit=°C
